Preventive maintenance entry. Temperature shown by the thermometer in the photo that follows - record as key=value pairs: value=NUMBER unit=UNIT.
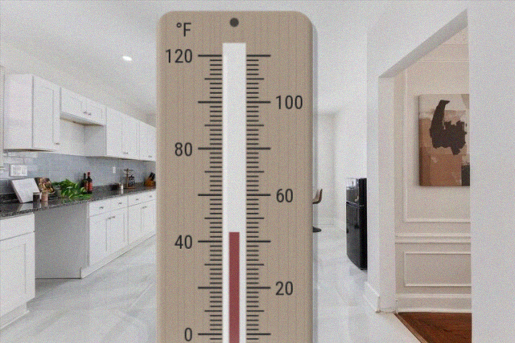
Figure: value=44 unit=°F
